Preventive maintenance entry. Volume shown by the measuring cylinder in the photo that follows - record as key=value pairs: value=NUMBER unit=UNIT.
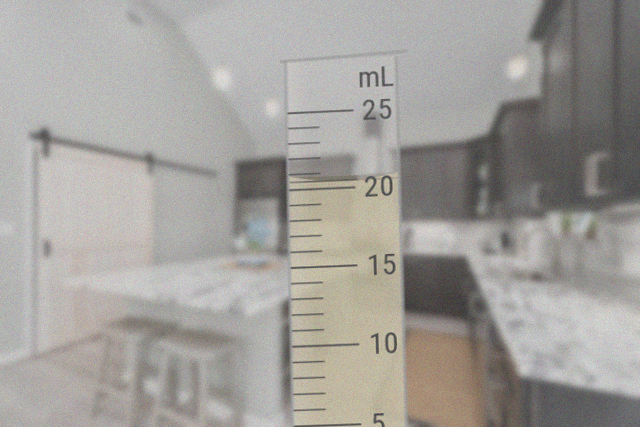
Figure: value=20.5 unit=mL
